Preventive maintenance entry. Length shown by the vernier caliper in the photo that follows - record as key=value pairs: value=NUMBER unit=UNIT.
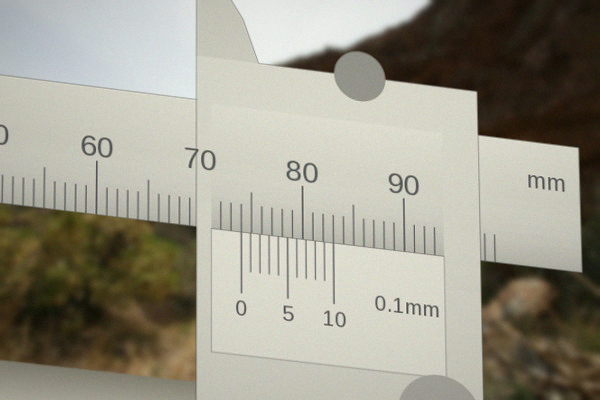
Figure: value=74.0 unit=mm
